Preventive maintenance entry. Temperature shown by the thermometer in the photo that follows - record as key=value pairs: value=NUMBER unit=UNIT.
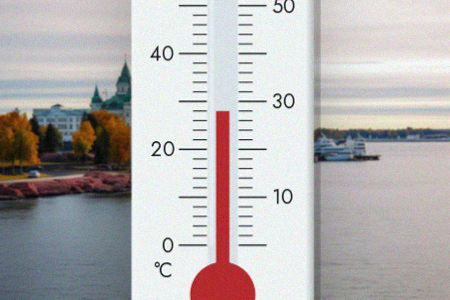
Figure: value=28 unit=°C
